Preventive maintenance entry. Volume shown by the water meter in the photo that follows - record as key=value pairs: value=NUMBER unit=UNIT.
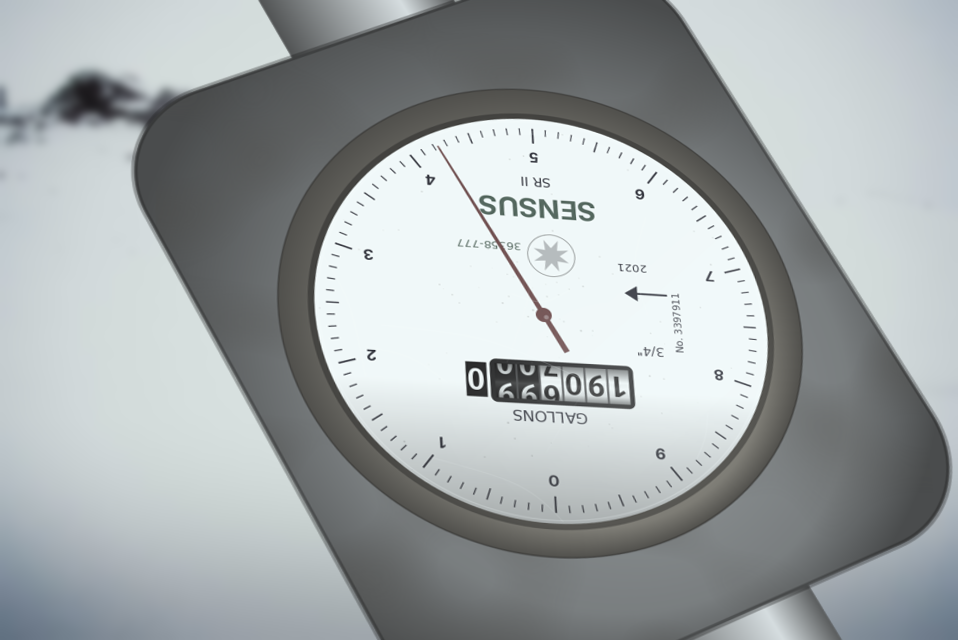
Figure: value=1906994.2 unit=gal
